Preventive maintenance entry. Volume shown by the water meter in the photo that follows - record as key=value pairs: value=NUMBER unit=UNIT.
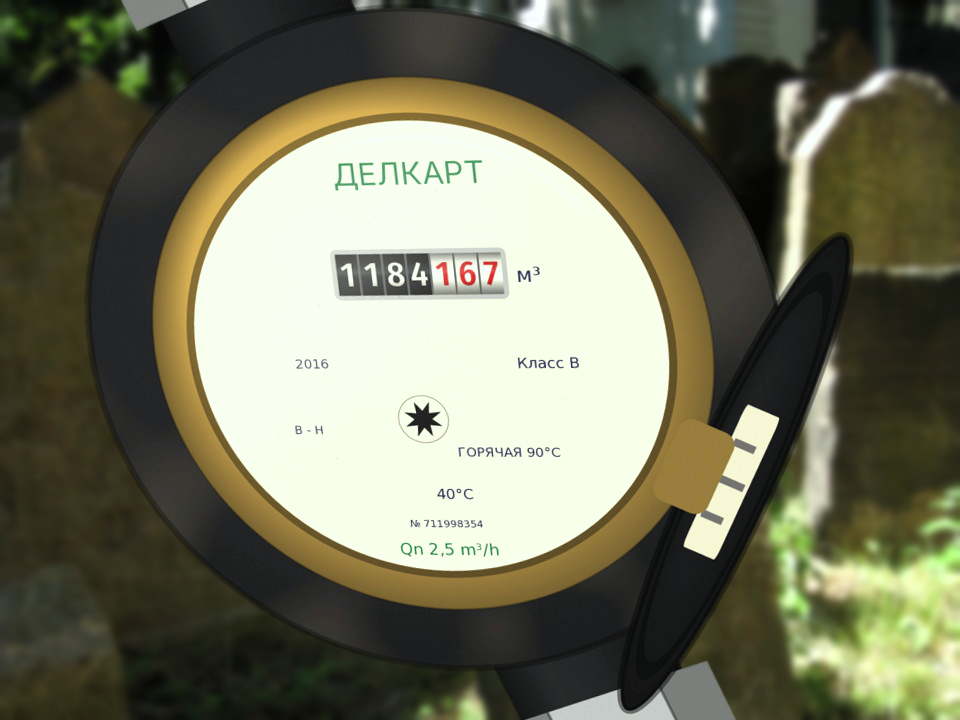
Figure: value=1184.167 unit=m³
